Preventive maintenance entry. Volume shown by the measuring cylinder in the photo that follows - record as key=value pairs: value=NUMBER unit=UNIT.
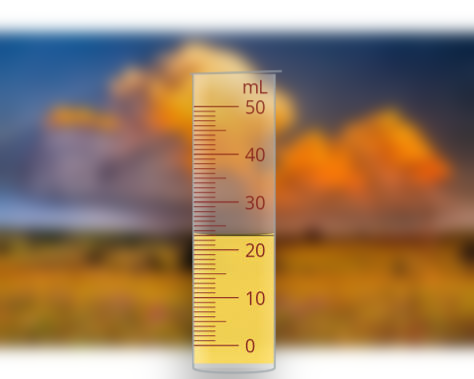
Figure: value=23 unit=mL
